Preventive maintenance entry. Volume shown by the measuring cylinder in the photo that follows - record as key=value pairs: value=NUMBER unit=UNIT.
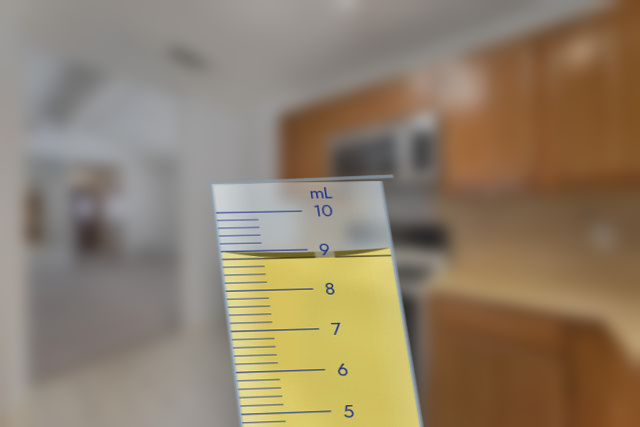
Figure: value=8.8 unit=mL
